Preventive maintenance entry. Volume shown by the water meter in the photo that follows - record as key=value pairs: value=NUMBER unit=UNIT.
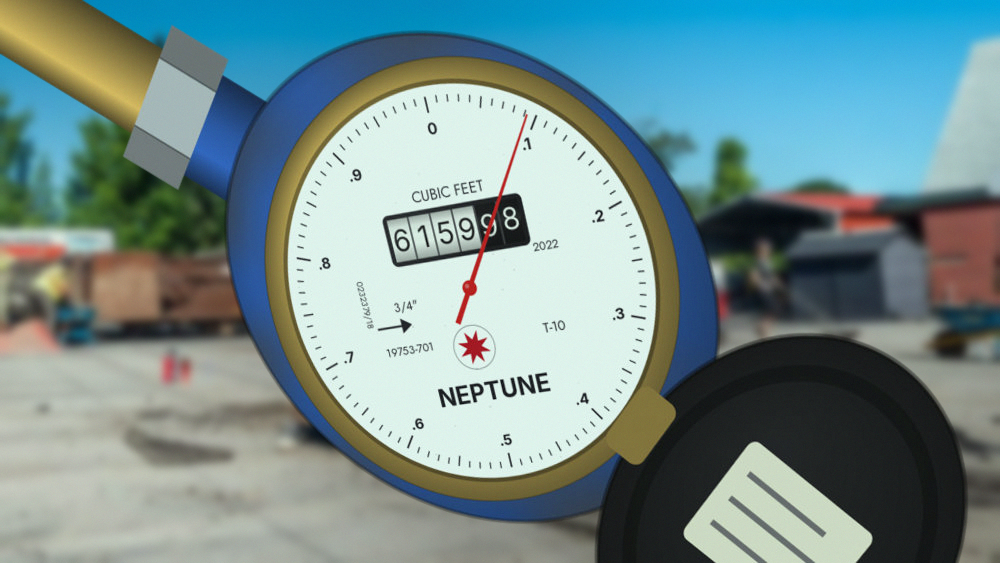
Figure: value=615998.09 unit=ft³
